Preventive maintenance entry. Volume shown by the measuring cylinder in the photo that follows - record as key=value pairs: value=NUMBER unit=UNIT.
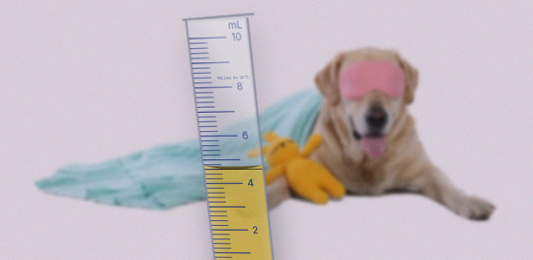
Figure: value=4.6 unit=mL
